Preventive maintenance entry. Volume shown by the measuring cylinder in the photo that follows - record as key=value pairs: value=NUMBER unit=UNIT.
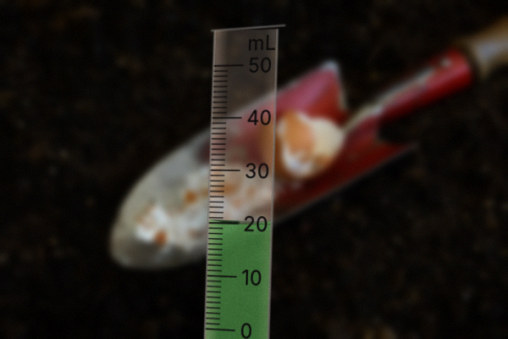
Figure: value=20 unit=mL
